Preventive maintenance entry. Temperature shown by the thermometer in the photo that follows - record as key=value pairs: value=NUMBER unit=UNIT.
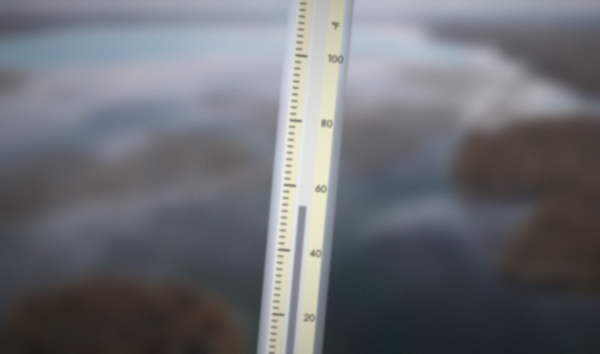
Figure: value=54 unit=°F
